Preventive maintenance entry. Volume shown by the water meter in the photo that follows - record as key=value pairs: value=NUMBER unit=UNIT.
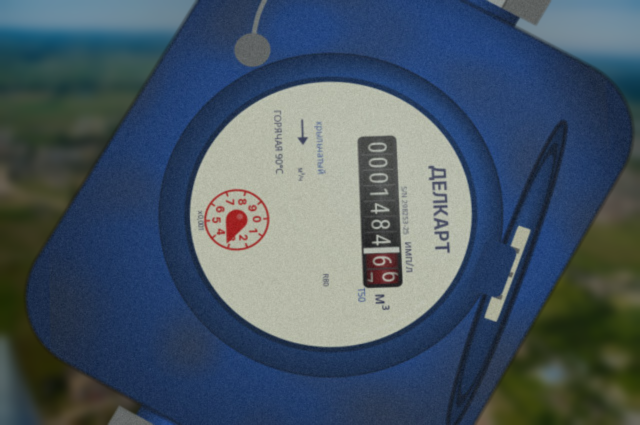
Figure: value=1484.663 unit=m³
